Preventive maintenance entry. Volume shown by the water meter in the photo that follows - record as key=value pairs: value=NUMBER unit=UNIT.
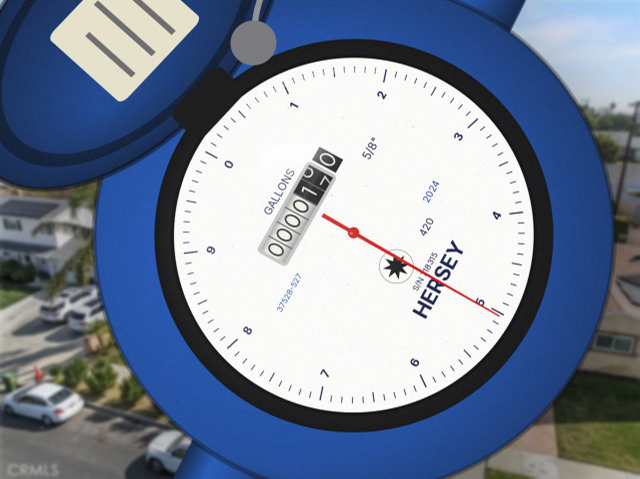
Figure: value=165.0 unit=gal
